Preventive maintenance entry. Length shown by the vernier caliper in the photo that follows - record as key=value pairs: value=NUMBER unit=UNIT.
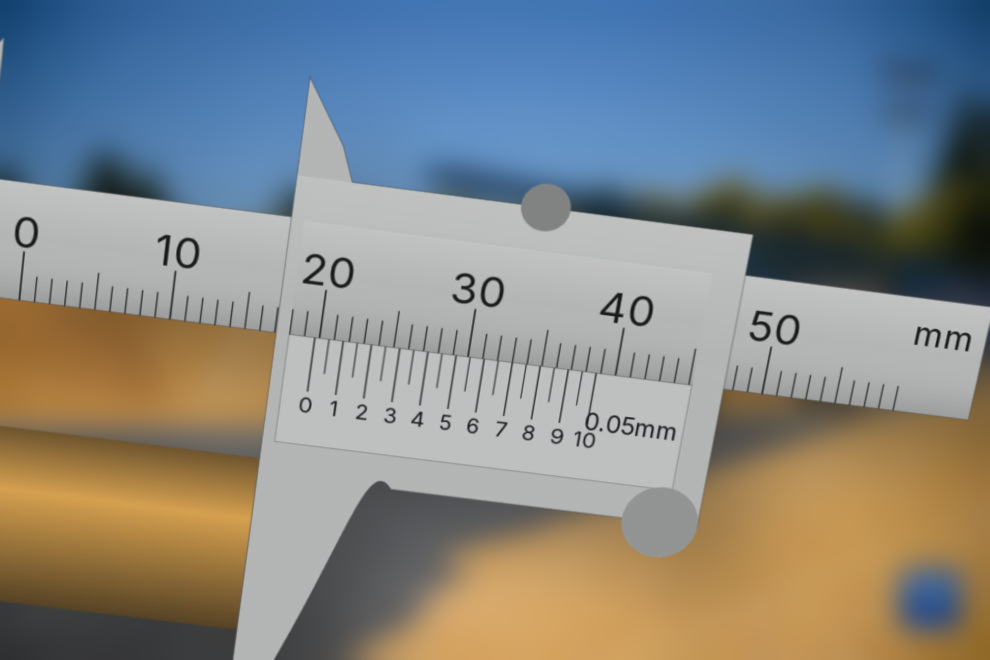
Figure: value=19.7 unit=mm
